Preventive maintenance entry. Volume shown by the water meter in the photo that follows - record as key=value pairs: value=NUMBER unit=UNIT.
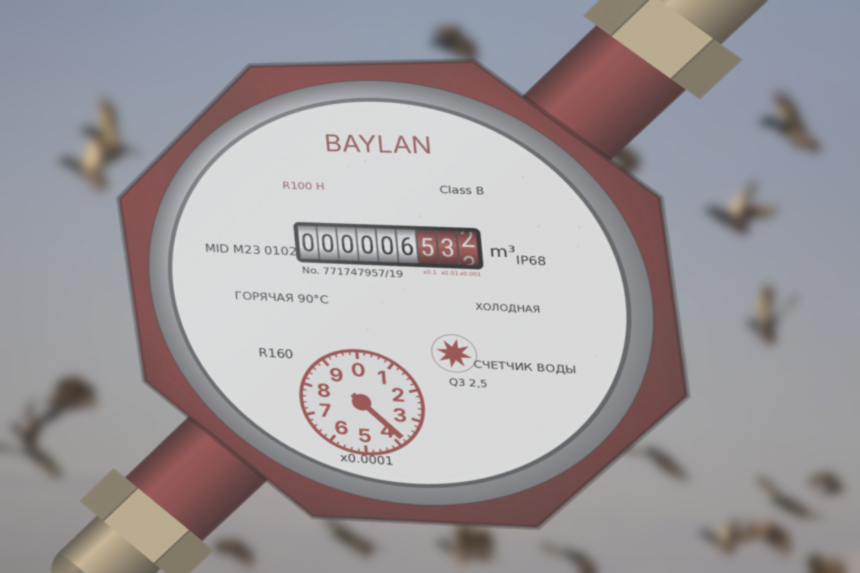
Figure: value=6.5323 unit=m³
